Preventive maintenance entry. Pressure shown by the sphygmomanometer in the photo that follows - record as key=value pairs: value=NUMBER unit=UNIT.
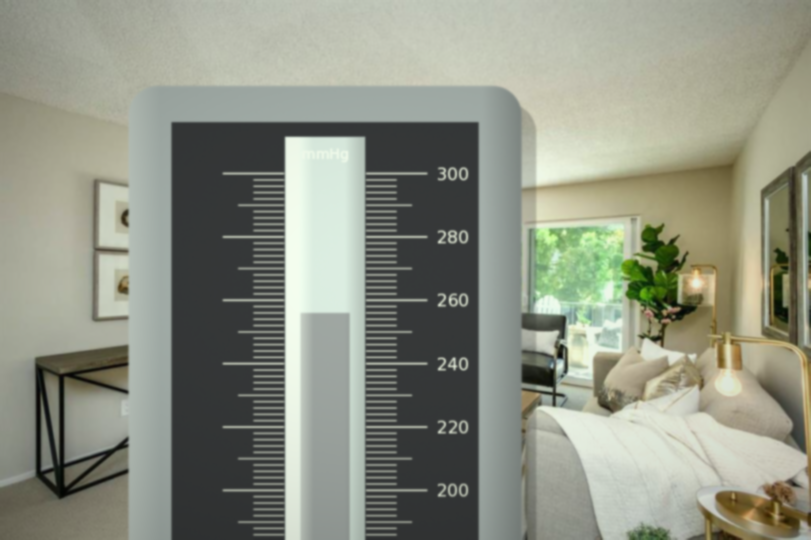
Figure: value=256 unit=mmHg
